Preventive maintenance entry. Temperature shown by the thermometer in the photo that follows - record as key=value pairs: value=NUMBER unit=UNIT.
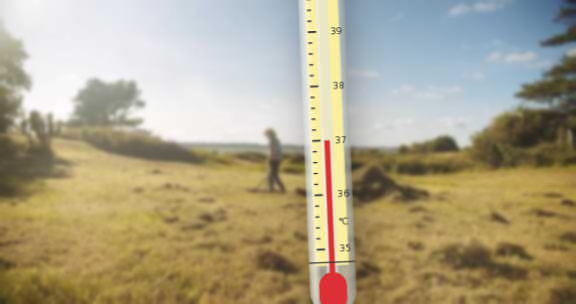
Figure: value=37 unit=°C
